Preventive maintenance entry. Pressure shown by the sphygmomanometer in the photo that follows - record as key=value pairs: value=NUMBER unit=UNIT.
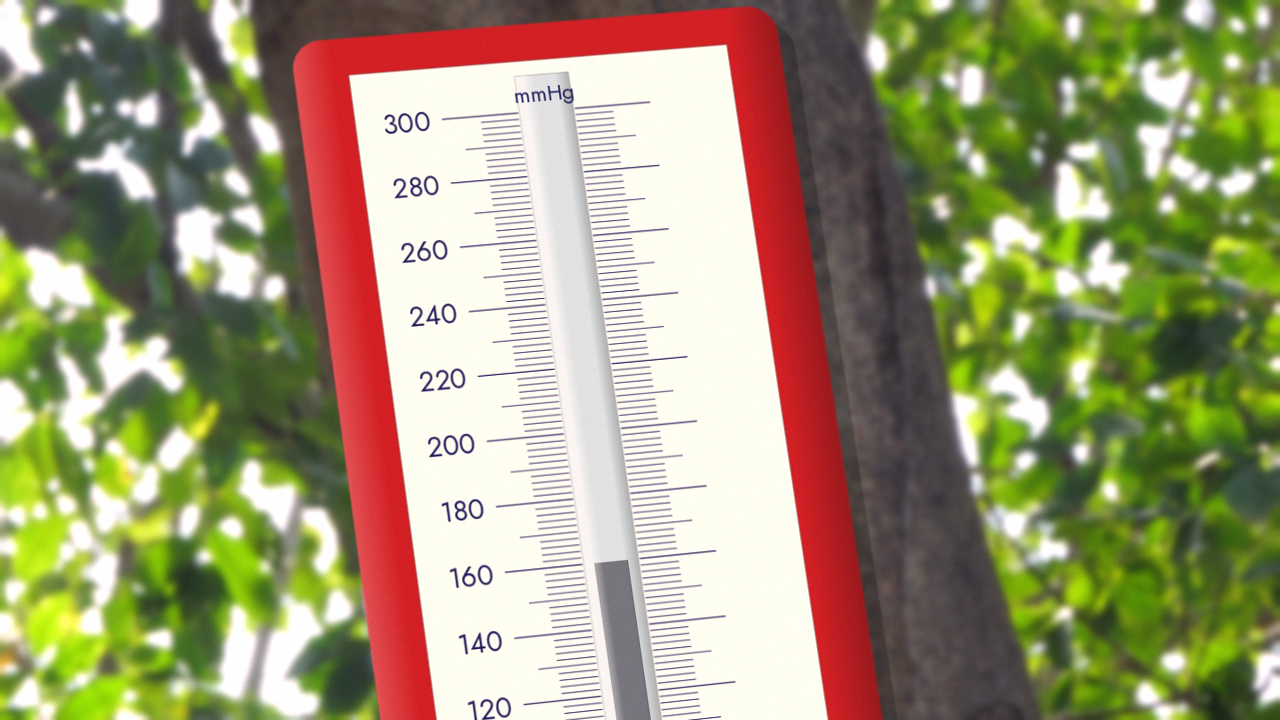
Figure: value=160 unit=mmHg
